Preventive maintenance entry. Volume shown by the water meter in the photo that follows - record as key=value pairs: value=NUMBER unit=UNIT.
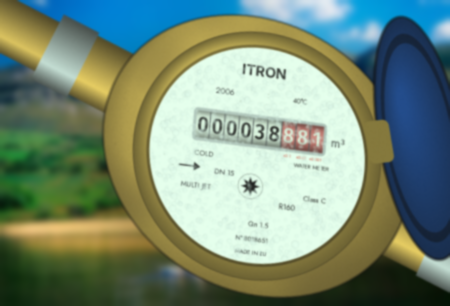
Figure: value=38.881 unit=m³
